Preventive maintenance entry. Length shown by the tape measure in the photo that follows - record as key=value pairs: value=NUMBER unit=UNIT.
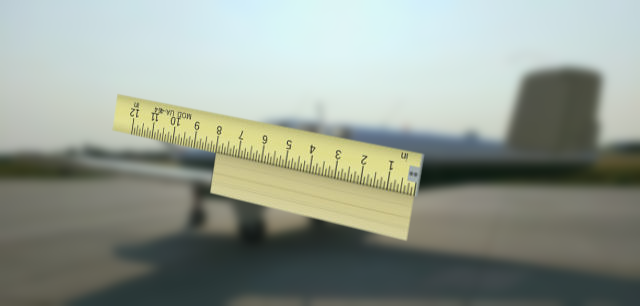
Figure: value=8 unit=in
